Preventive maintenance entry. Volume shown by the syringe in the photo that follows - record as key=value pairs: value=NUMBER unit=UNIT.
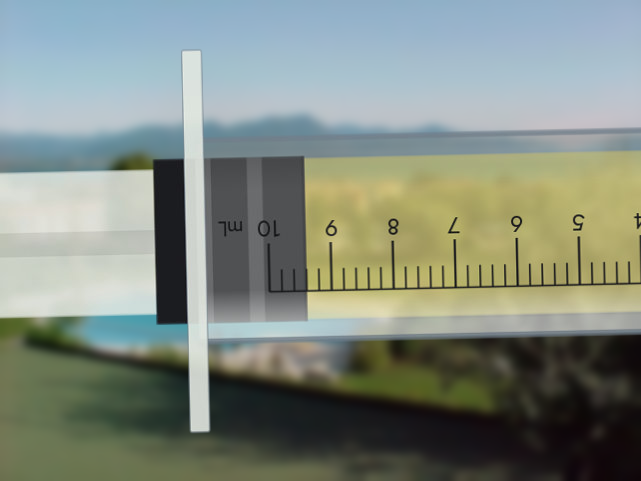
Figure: value=9.4 unit=mL
